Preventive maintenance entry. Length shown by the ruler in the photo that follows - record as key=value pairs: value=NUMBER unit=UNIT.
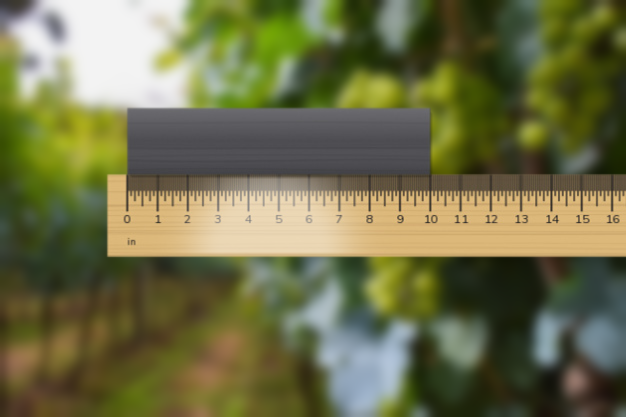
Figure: value=10 unit=in
